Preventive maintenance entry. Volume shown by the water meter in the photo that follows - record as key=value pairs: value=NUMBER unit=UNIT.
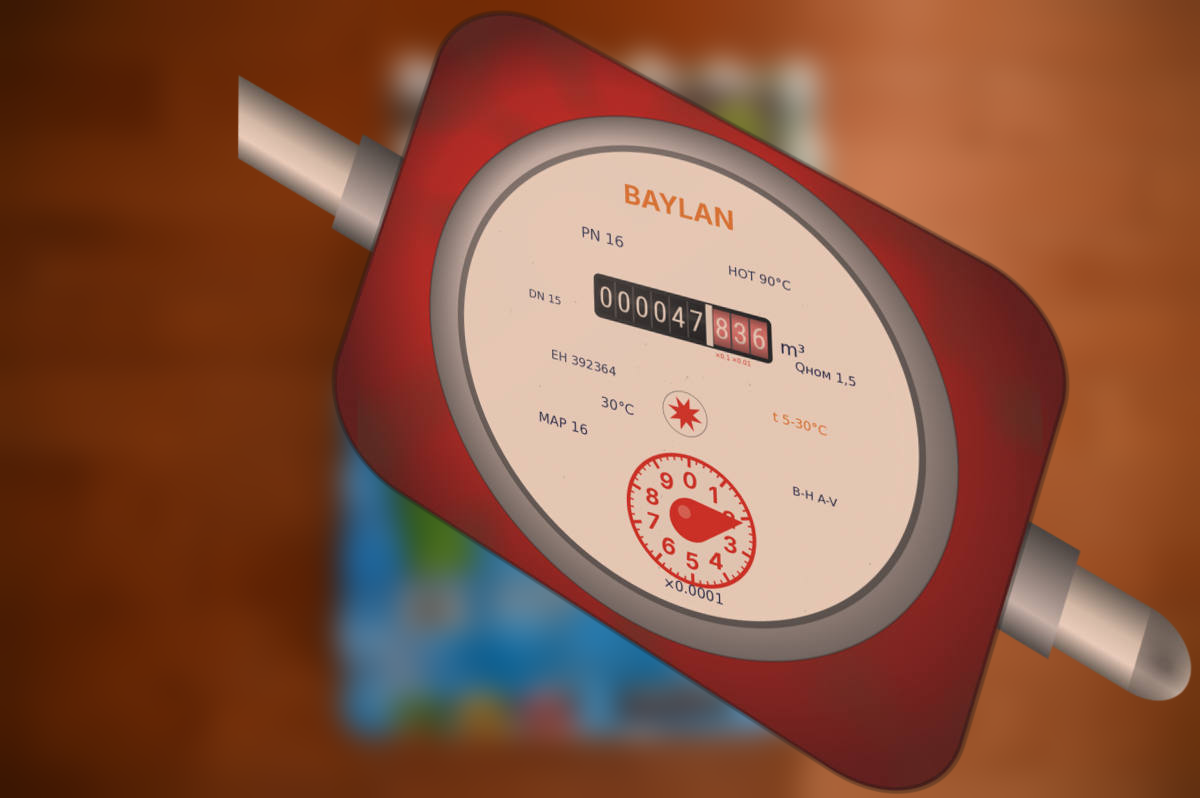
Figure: value=47.8362 unit=m³
